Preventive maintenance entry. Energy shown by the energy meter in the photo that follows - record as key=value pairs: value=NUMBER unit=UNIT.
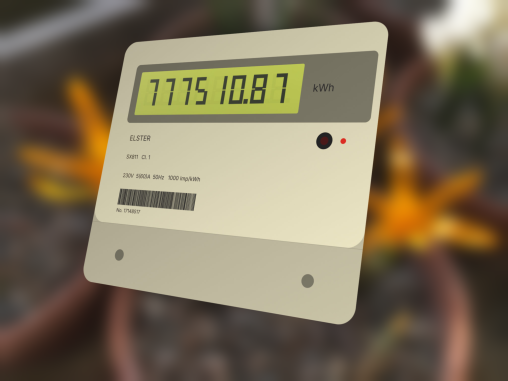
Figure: value=777510.87 unit=kWh
